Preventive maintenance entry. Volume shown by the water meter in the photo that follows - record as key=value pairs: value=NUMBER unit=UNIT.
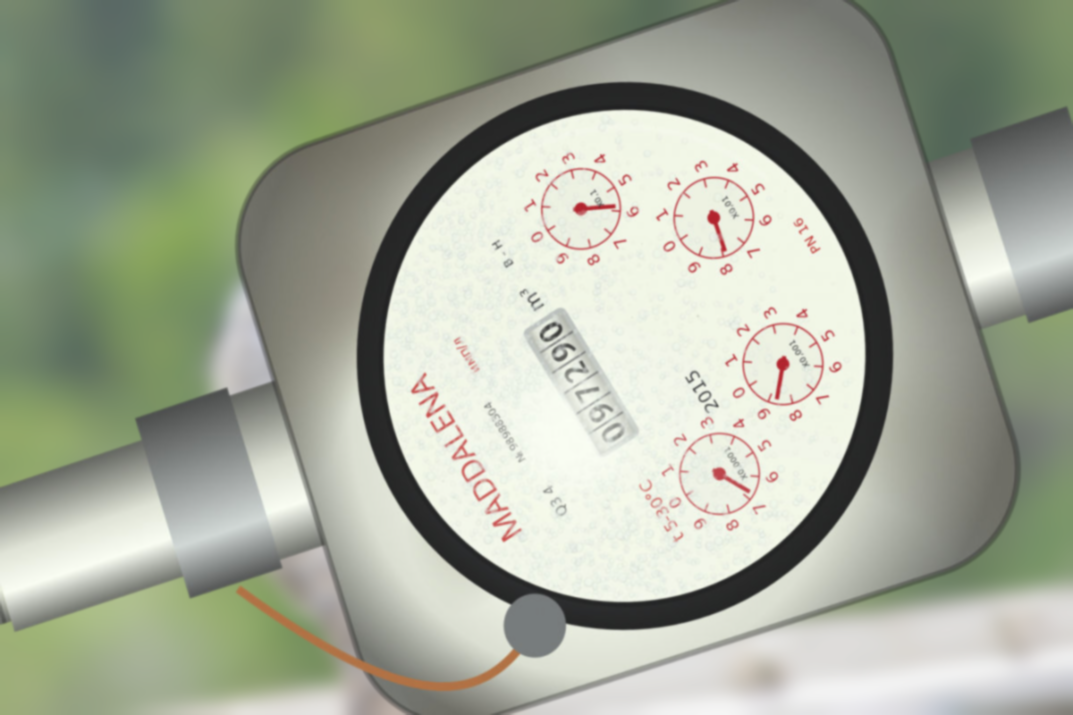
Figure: value=97290.5786 unit=m³
